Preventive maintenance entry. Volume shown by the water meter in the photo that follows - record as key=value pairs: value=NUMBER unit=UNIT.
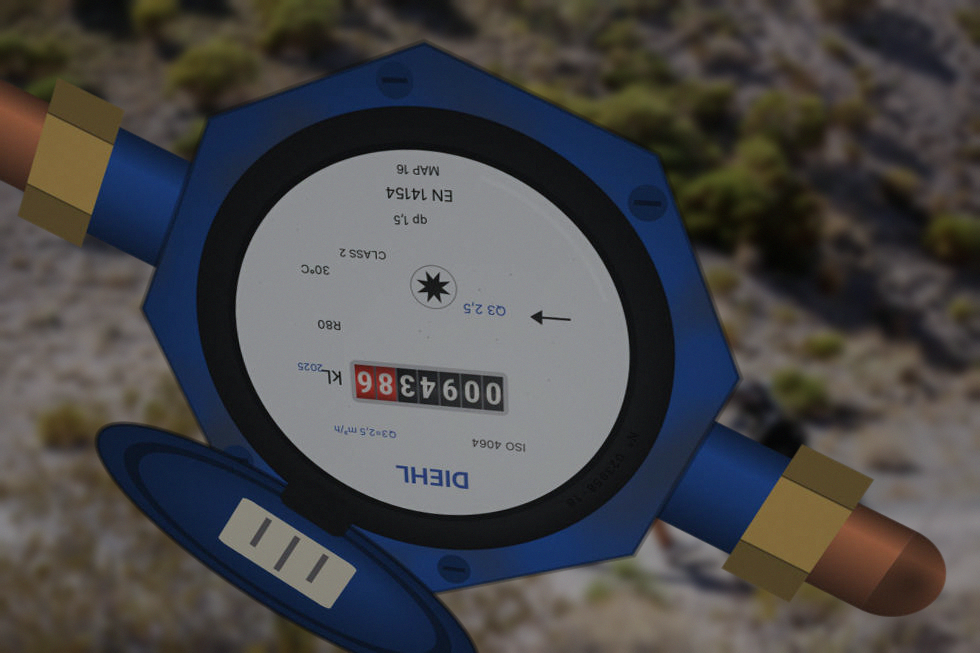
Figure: value=943.86 unit=kL
